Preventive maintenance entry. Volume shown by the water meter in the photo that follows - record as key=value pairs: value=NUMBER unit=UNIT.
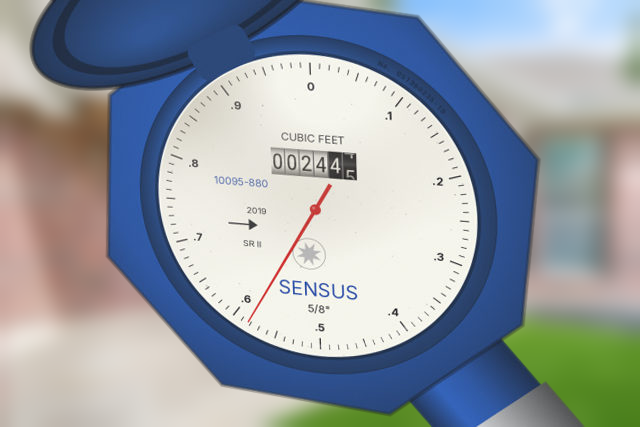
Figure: value=2444.58 unit=ft³
